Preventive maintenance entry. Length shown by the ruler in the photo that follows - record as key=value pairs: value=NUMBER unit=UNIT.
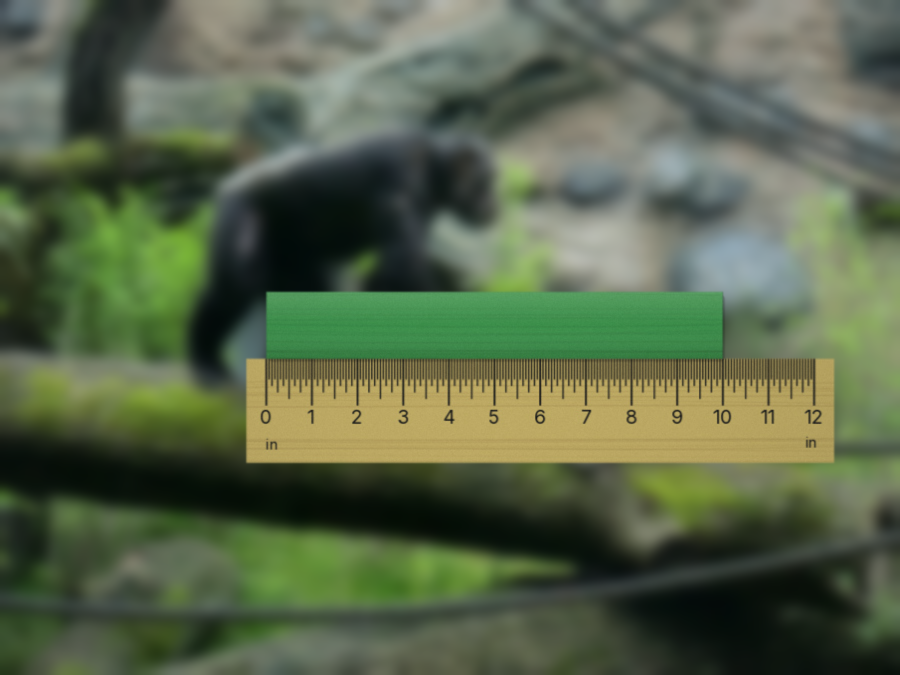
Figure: value=10 unit=in
